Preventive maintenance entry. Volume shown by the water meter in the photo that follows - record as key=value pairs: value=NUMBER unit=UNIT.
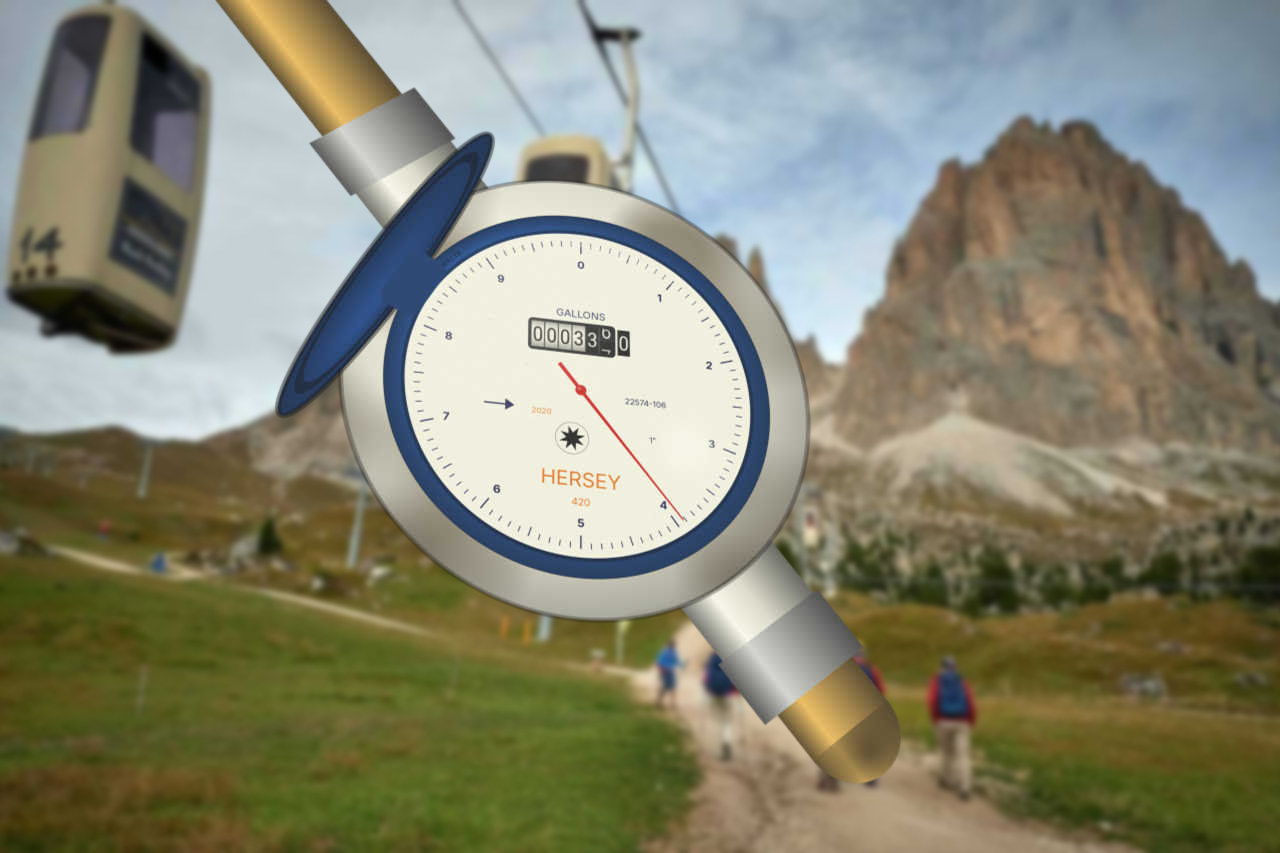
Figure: value=3363.9 unit=gal
